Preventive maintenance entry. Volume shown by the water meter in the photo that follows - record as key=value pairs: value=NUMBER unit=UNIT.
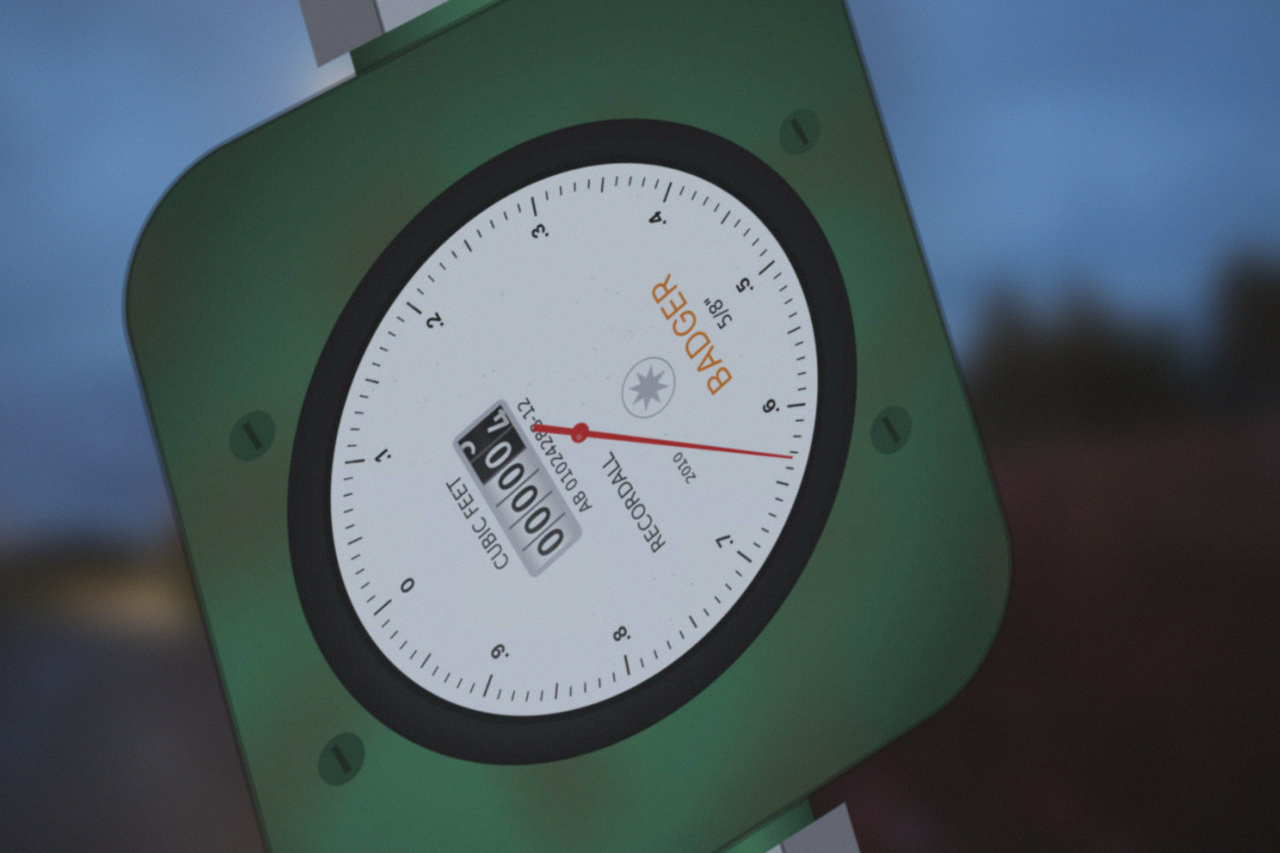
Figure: value=3.63 unit=ft³
